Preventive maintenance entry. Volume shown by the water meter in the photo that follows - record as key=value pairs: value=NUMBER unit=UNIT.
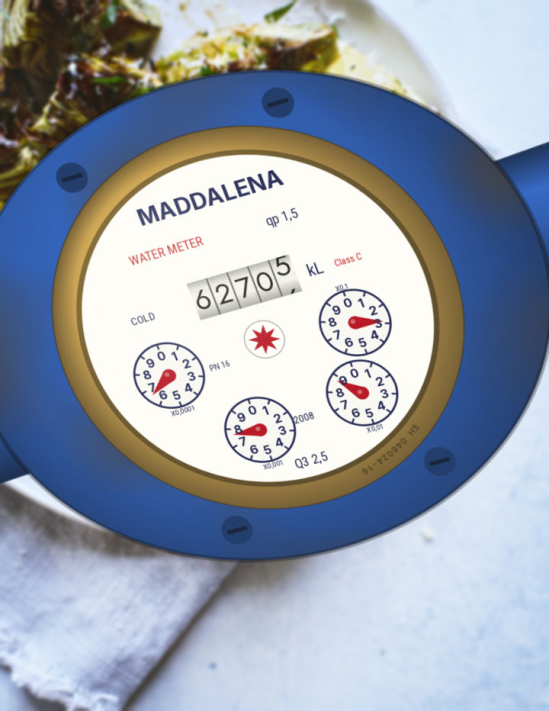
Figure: value=62705.2876 unit=kL
